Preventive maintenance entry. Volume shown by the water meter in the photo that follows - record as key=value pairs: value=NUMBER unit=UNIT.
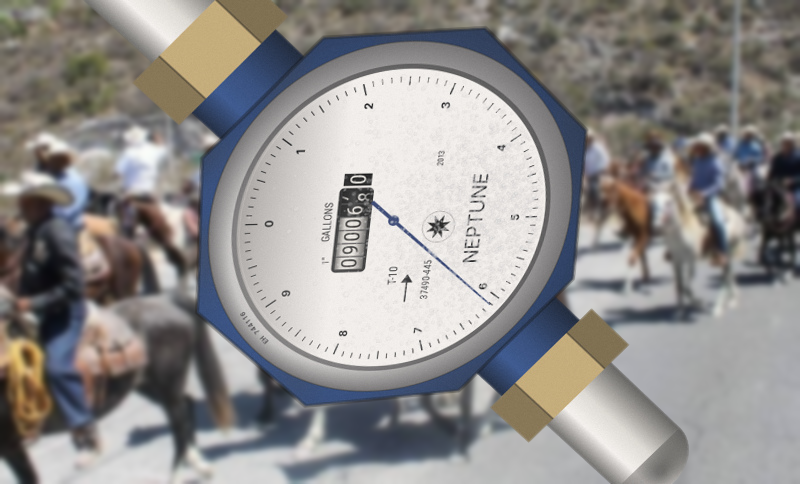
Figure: value=900676.1 unit=gal
